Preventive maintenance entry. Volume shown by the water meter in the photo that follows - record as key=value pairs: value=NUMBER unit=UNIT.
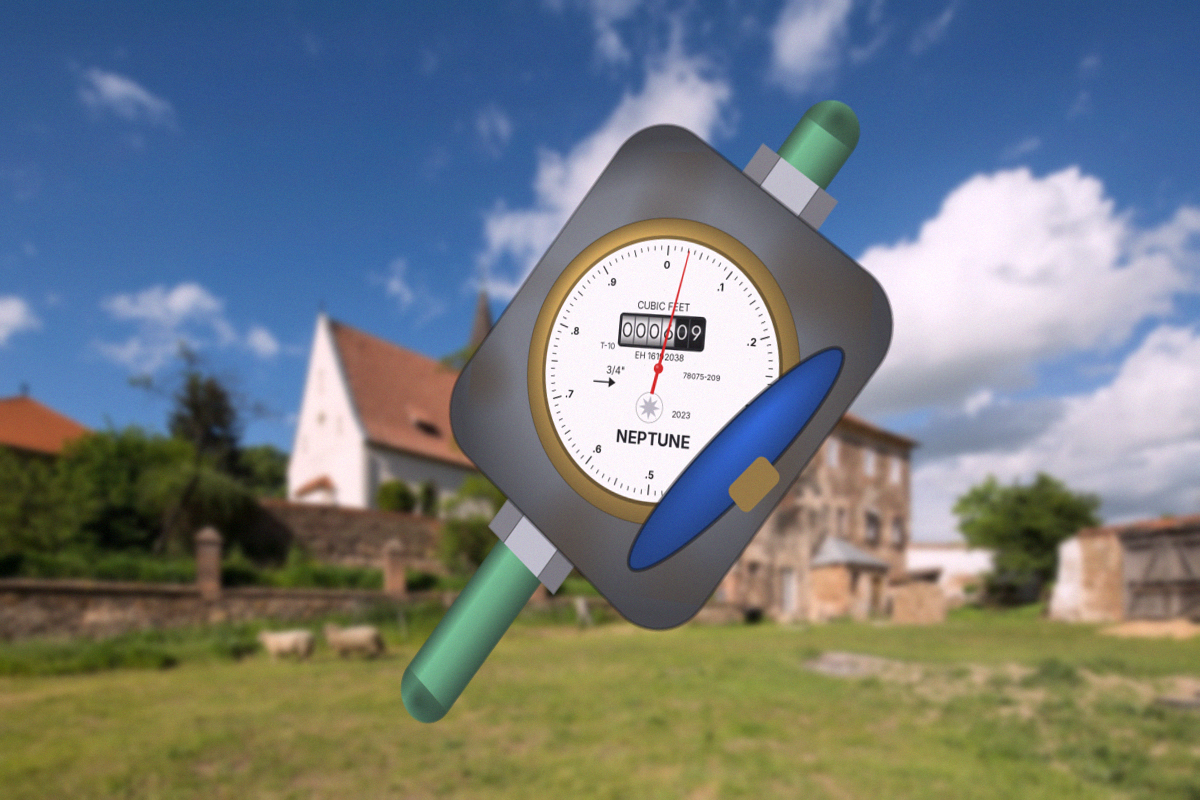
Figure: value=609.03 unit=ft³
